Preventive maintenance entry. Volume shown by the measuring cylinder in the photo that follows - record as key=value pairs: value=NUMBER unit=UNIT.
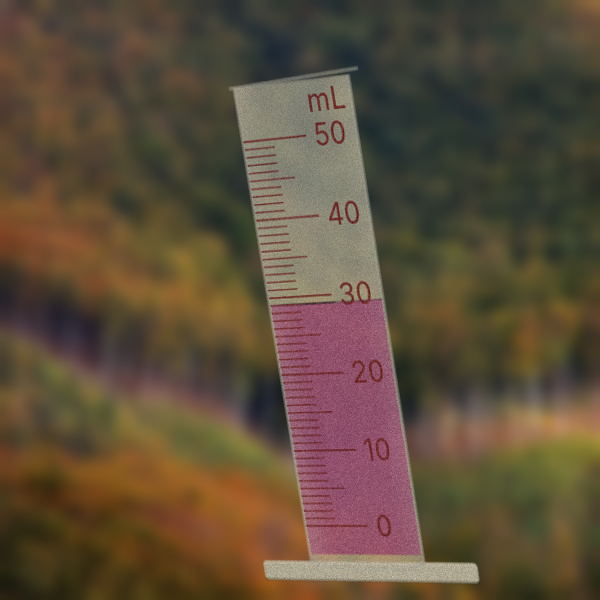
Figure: value=29 unit=mL
